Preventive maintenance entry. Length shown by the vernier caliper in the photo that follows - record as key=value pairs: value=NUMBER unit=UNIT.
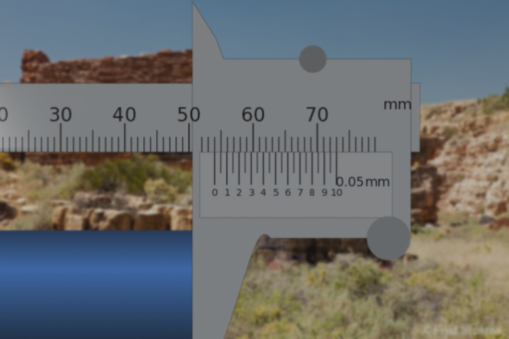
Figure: value=54.0 unit=mm
